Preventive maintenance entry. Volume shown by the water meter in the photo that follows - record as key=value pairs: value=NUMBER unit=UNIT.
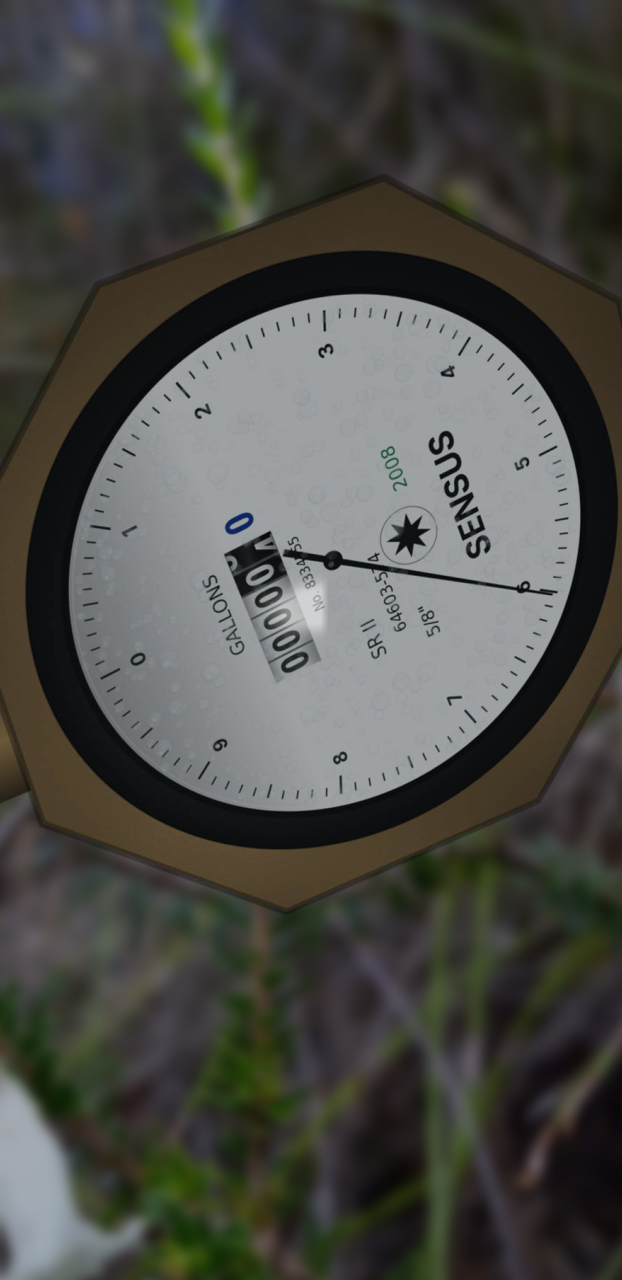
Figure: value=36.0 unit=gal
